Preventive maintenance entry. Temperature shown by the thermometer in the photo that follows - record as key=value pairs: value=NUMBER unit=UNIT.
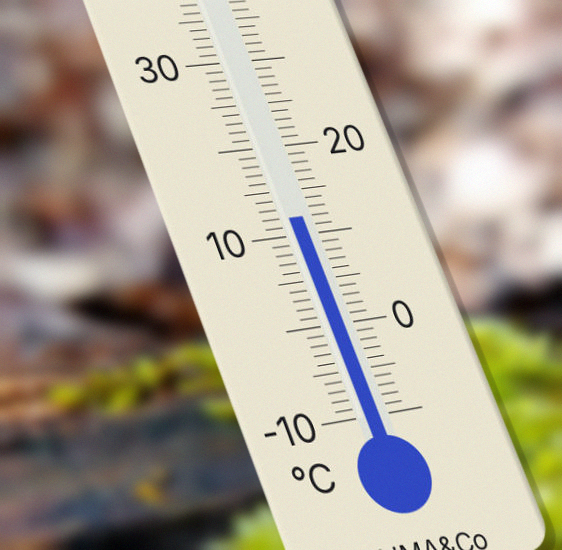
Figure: value=12 unit=°C
